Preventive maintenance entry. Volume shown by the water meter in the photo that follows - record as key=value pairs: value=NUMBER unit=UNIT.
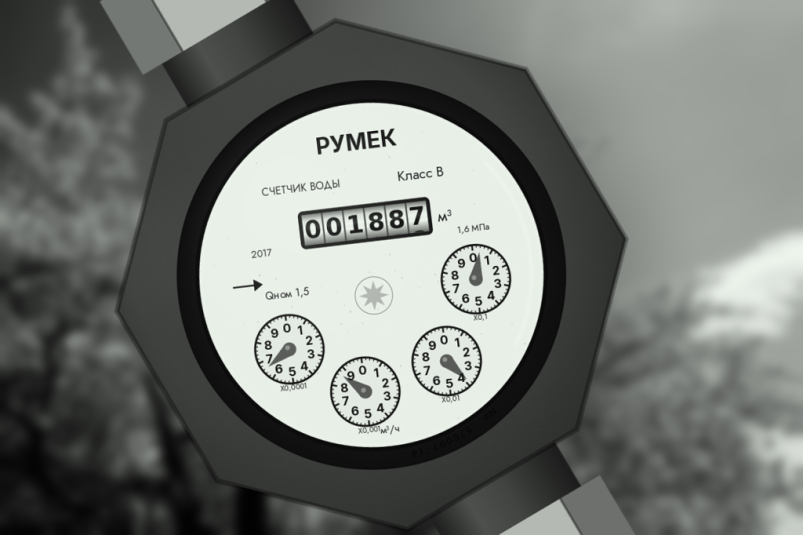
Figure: value=1887.0386 unit=m³
